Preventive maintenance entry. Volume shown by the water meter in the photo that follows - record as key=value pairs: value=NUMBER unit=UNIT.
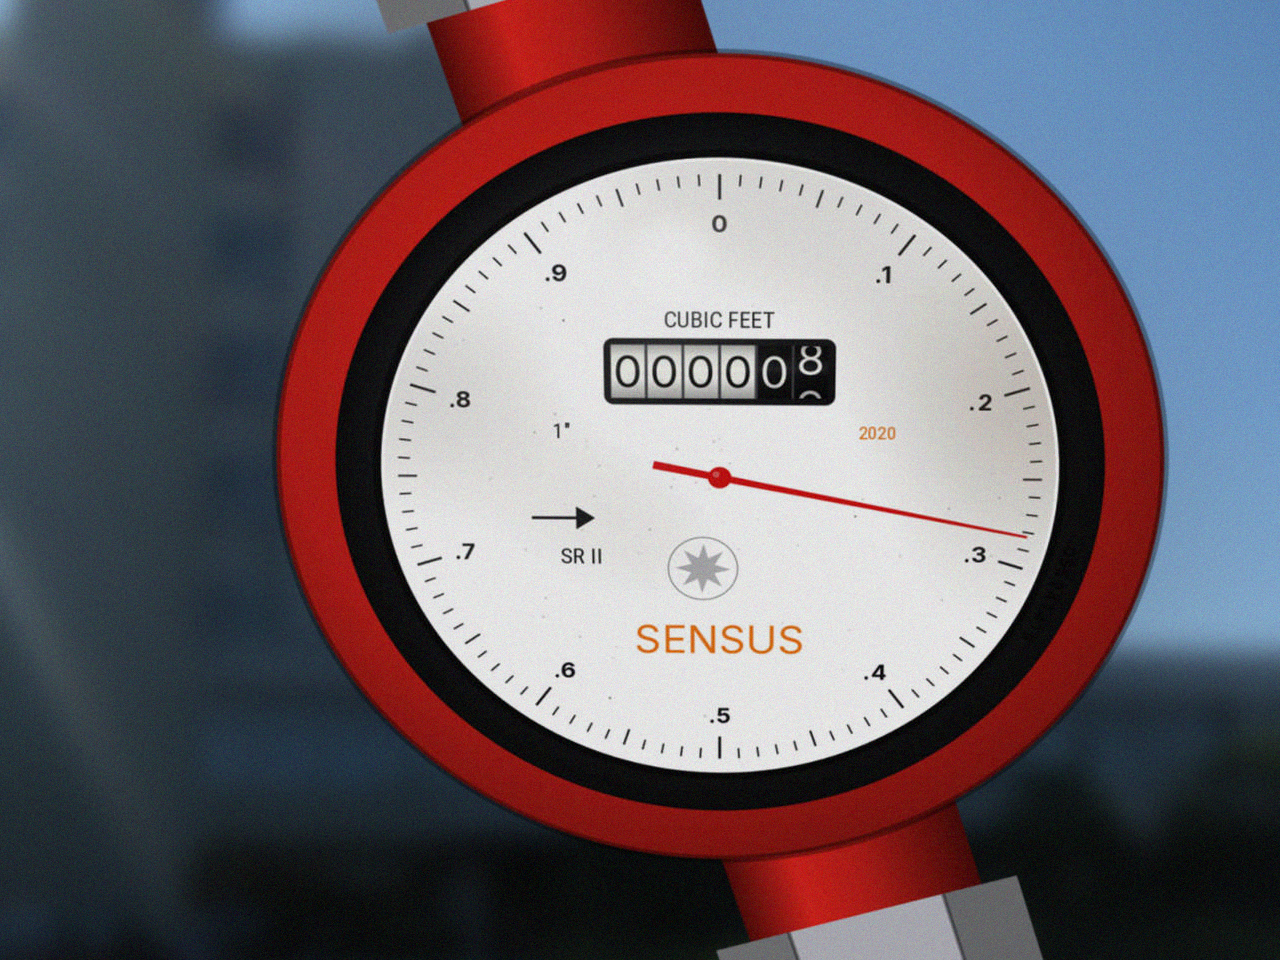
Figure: value=8.28 unit=ft³
